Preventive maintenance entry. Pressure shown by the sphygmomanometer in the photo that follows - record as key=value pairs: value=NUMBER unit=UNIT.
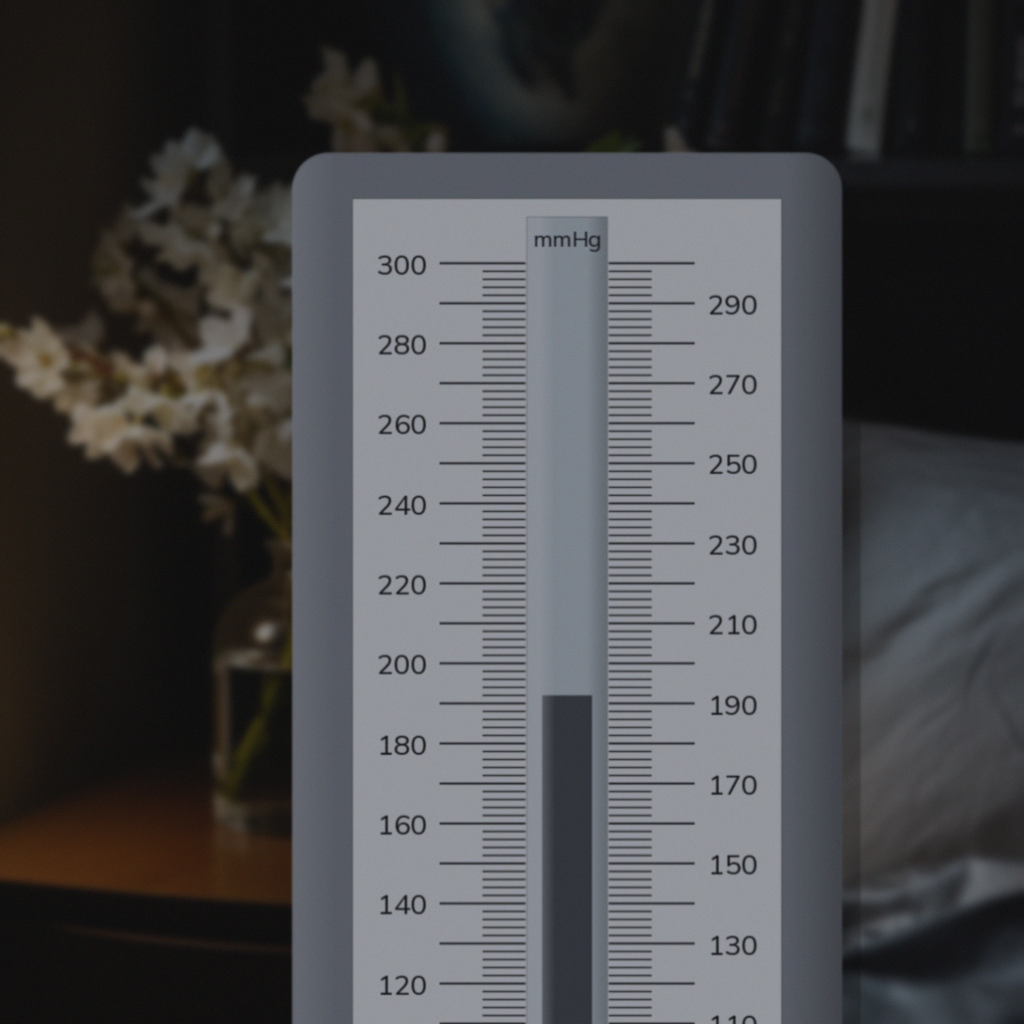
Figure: value=192 unit=mmHg
